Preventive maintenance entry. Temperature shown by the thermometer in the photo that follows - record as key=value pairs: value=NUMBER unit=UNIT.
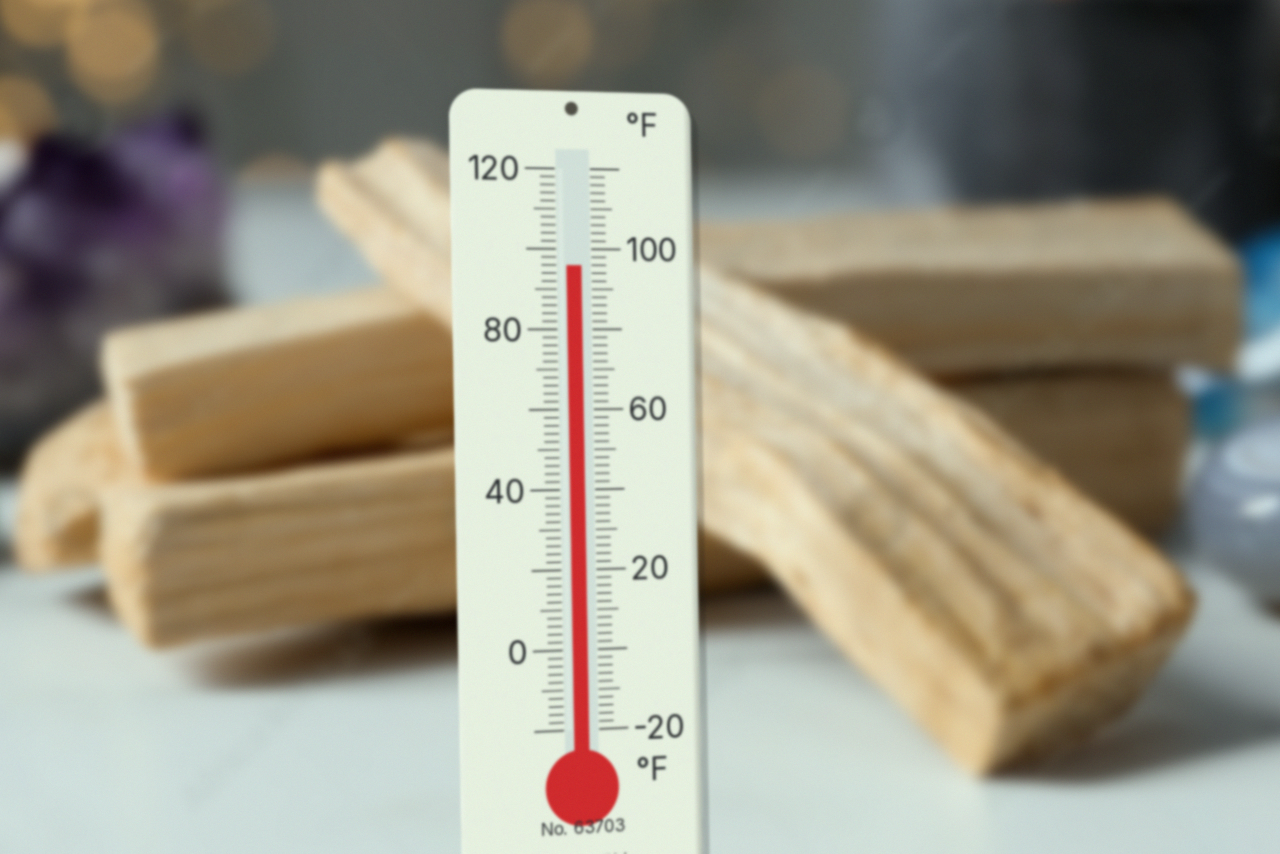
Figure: value=96 unit=°F
